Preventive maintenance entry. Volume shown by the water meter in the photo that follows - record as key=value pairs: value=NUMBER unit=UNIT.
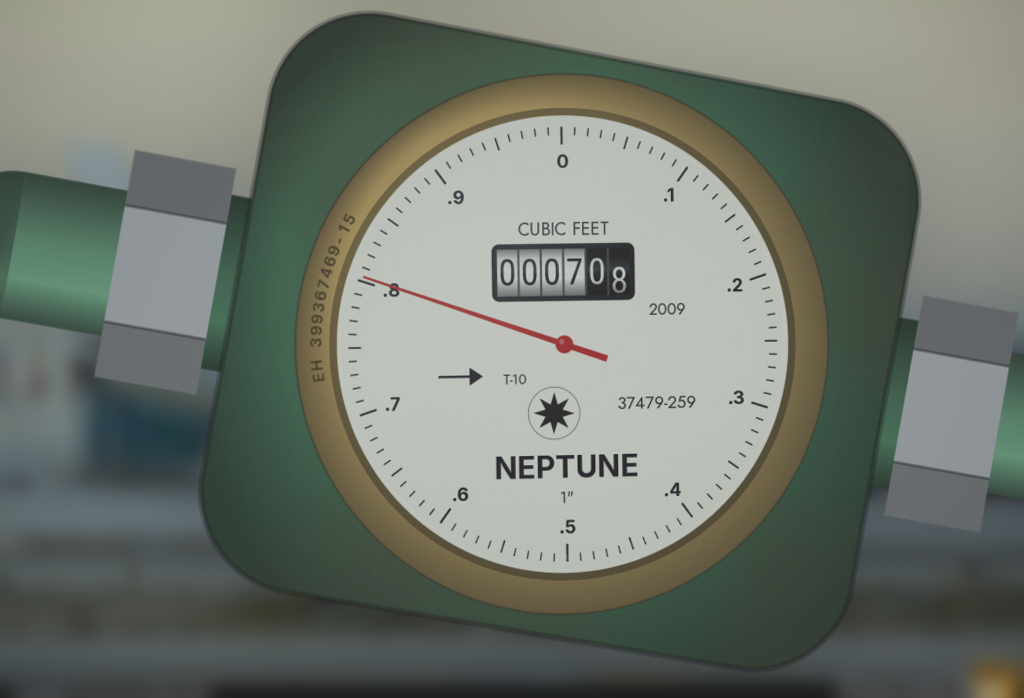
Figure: value=707.80 unit=ft³
